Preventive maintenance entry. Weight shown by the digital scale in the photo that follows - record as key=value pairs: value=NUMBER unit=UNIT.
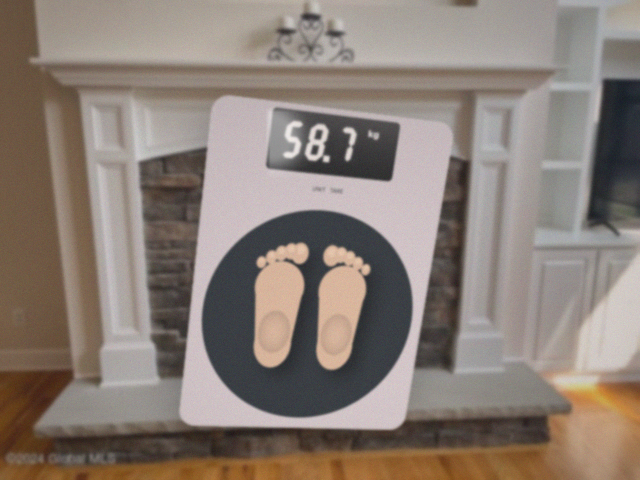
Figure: value=58.7 unit=kg
